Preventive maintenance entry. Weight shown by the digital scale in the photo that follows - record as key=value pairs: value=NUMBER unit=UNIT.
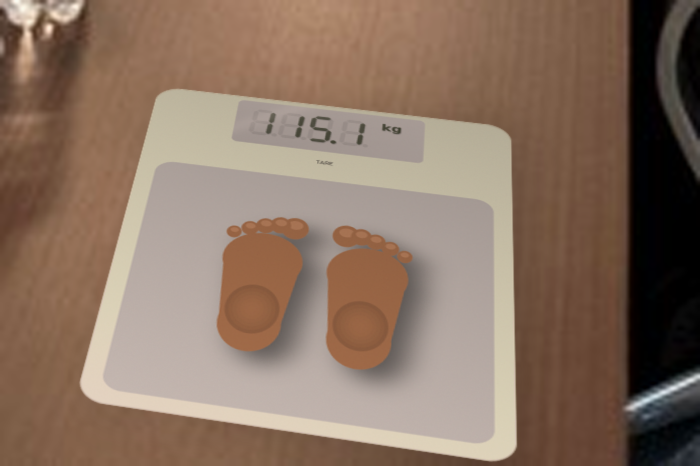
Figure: value=115.1 unit=kg
